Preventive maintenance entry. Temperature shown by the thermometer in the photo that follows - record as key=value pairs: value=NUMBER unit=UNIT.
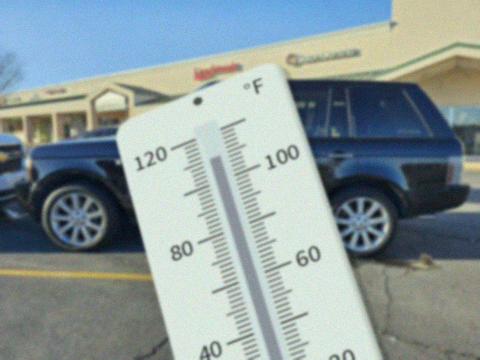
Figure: value=110 unit=°F
